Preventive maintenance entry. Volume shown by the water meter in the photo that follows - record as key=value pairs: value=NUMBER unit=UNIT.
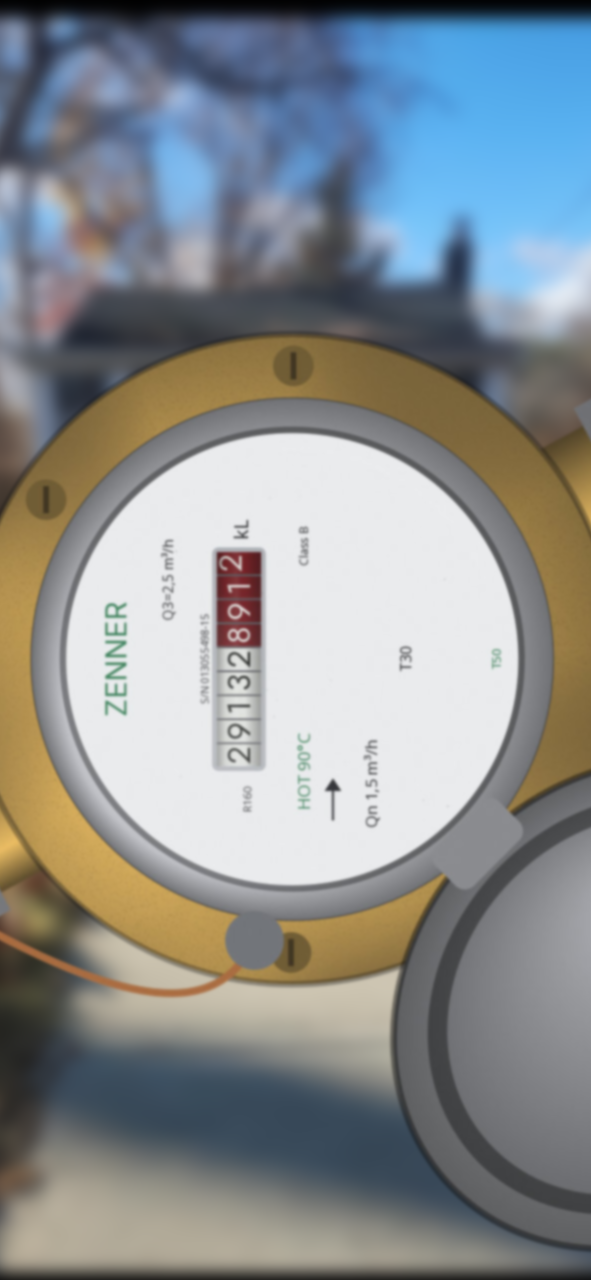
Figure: value=29132.8912 unit=kL
